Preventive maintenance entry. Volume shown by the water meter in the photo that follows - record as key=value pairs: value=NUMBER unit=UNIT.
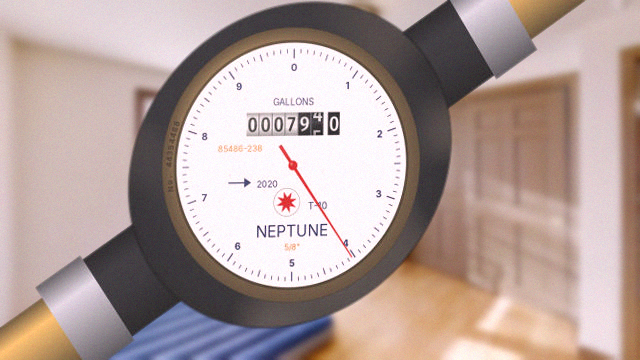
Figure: value=7944.0 unit=gal
